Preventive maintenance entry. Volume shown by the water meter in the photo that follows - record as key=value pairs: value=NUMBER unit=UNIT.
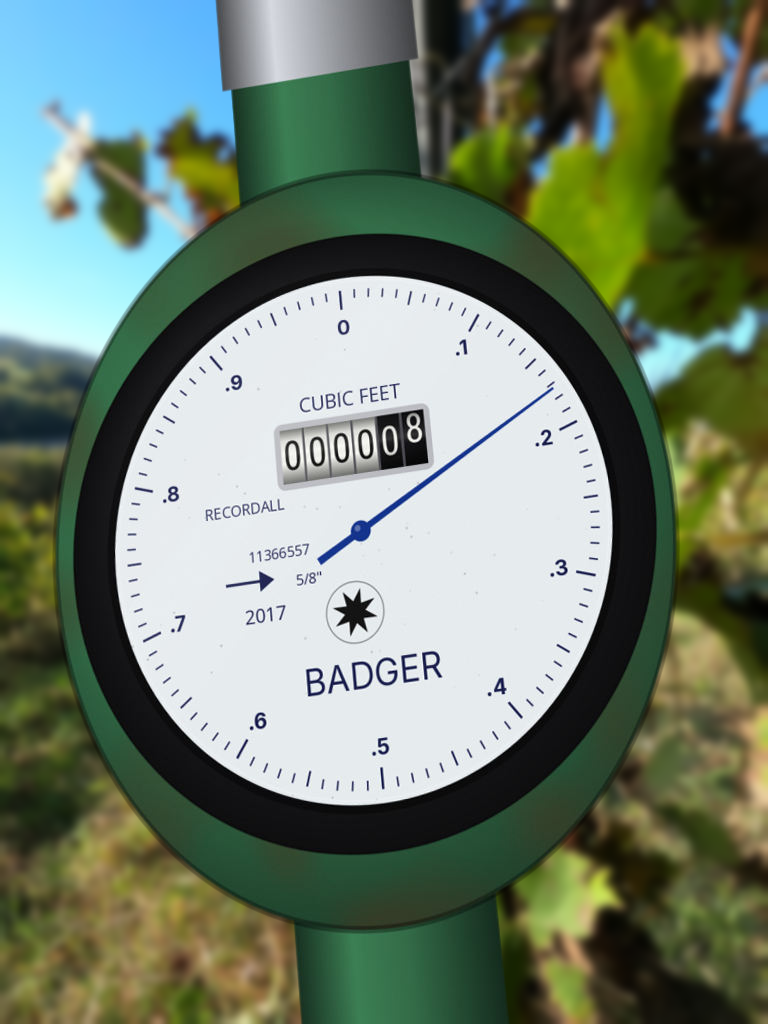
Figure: value=8.17 unit=ft³
